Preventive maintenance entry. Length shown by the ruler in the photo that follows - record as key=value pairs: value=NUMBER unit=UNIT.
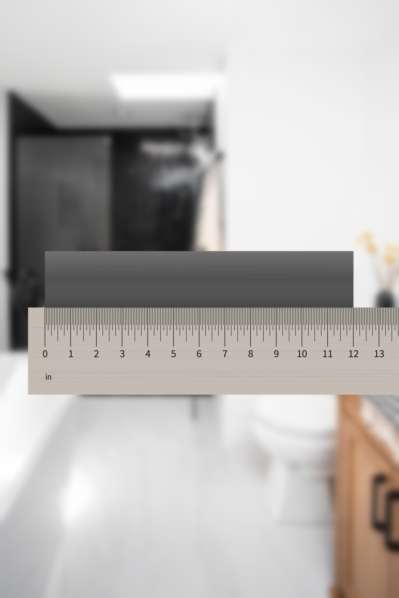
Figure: value=12 unit=in
